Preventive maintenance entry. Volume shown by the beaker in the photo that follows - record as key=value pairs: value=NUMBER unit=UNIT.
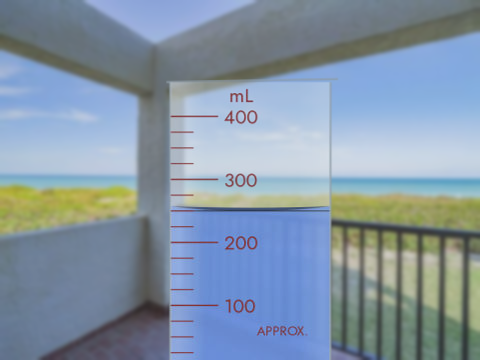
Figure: value=250 unit=mL
